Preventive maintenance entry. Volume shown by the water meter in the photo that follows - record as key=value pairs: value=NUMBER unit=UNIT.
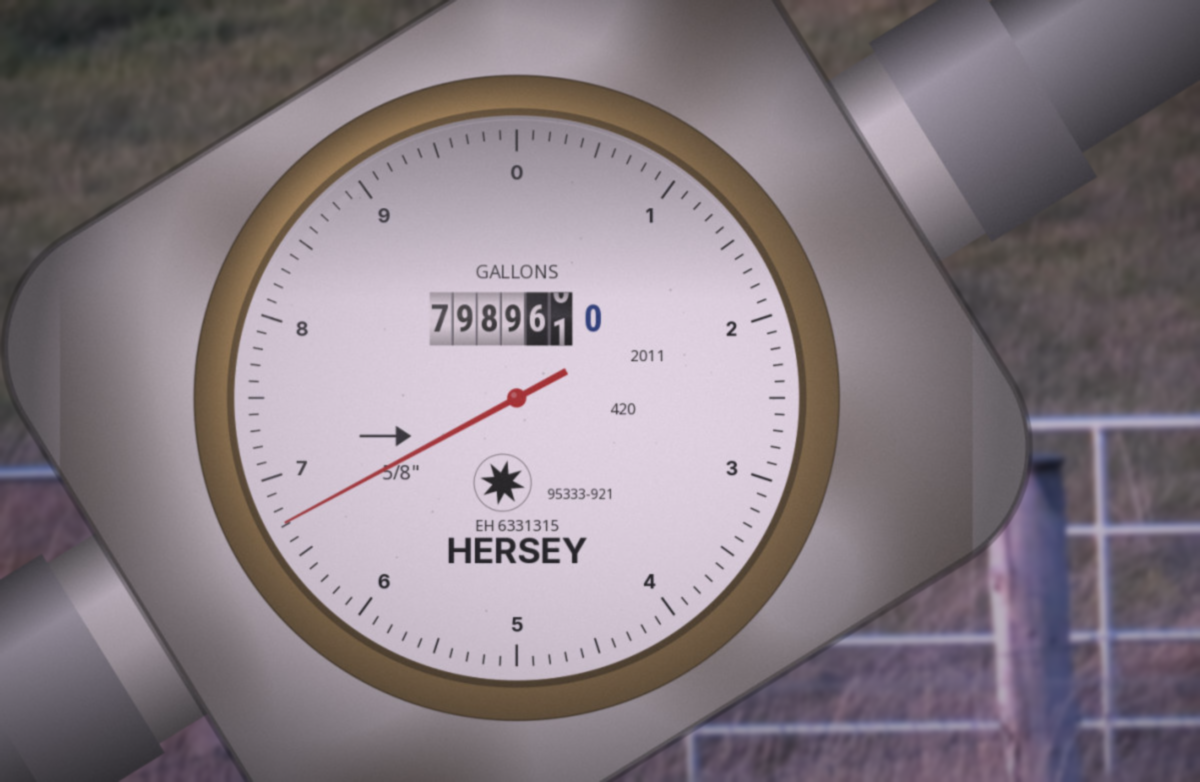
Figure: value=7989606.7 unit=gal
